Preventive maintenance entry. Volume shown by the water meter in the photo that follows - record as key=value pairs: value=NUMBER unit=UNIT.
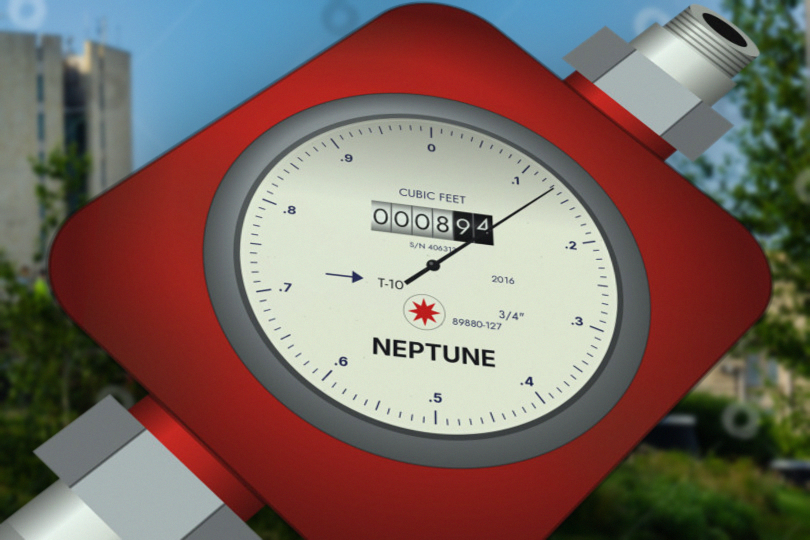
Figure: value=894.13 unit=ft³
